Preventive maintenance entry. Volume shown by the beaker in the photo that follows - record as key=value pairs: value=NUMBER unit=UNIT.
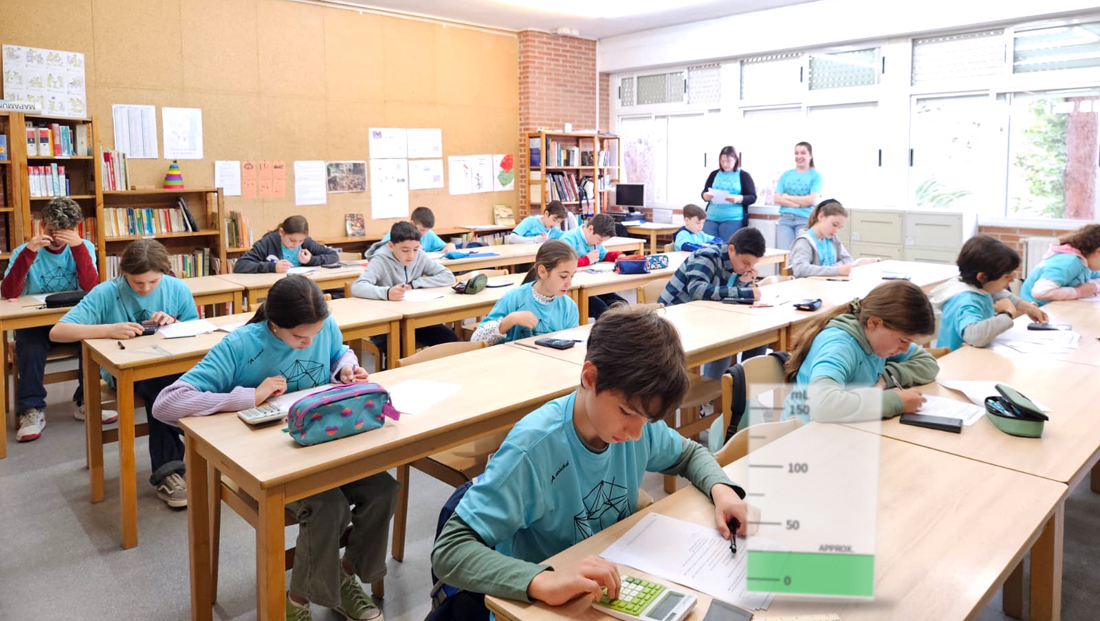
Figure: value=25 unit=mL
